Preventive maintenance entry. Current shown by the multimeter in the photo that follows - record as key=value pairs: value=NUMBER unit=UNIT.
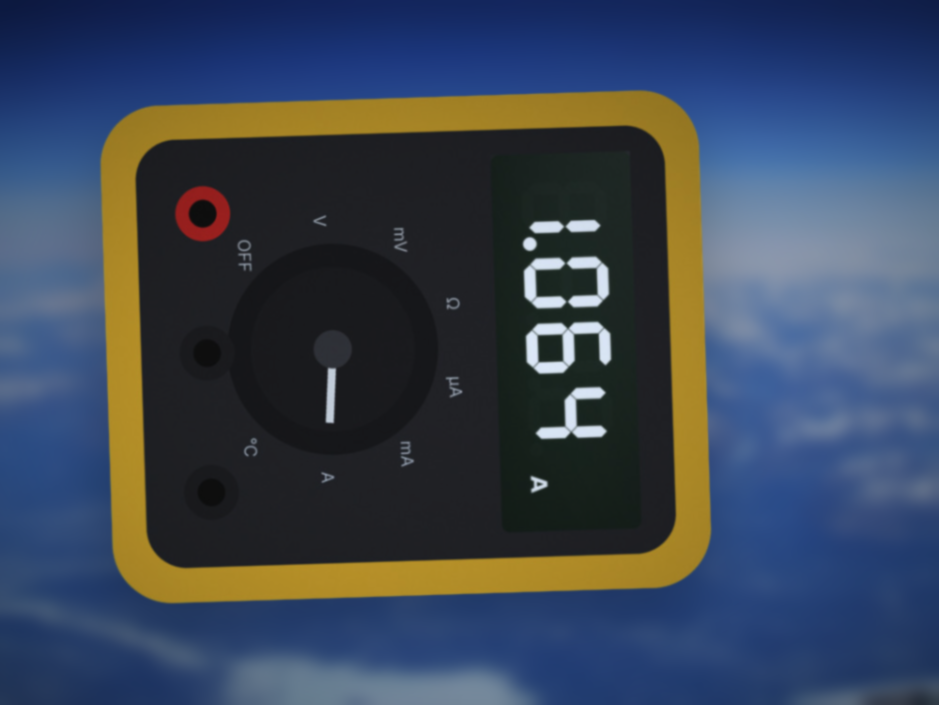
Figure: value=1.064 unit=A
